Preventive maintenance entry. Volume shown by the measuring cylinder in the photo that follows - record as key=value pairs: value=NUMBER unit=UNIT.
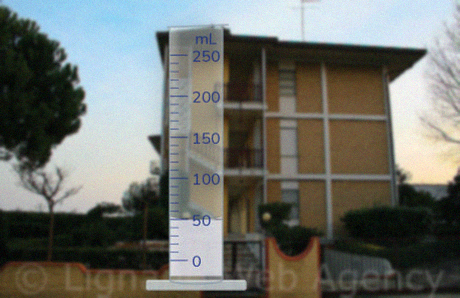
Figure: value=50 unit=mL
